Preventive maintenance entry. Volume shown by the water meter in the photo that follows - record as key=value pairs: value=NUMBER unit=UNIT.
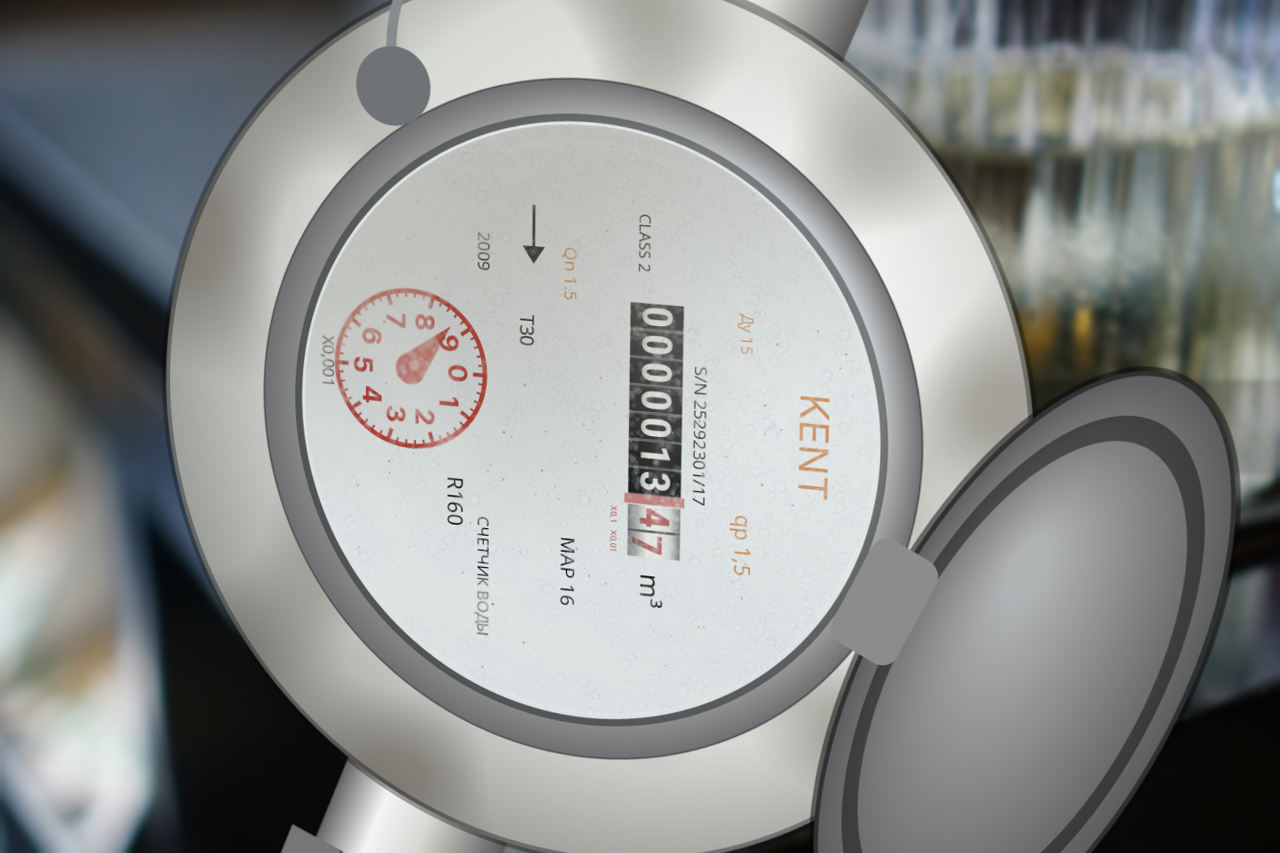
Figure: value=13.468 unit=m³
